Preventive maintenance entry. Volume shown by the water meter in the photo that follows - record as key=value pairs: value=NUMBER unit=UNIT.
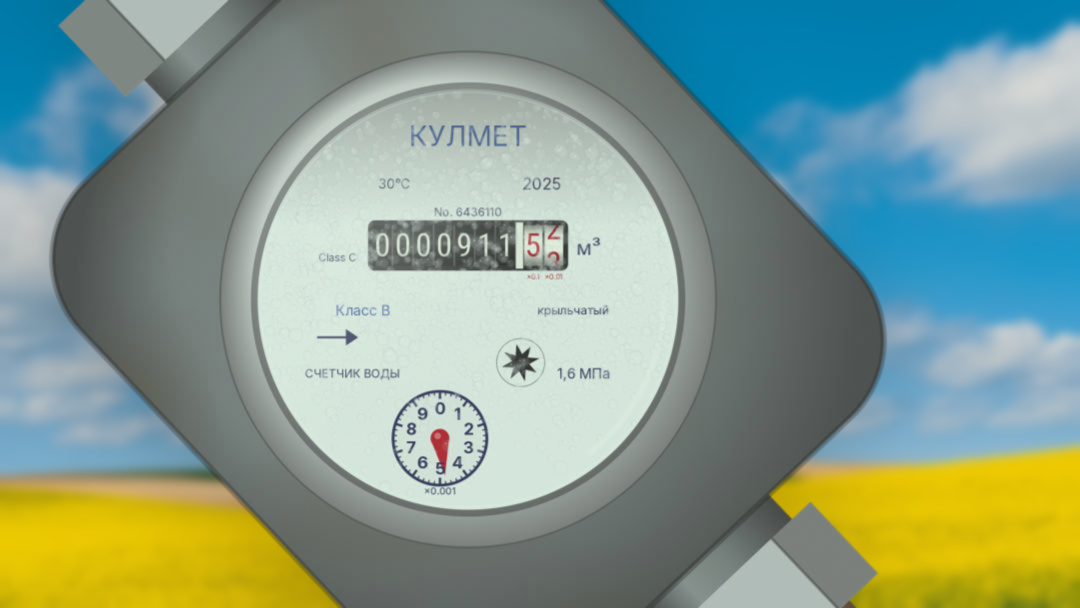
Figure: value=911.524 unit=m³
